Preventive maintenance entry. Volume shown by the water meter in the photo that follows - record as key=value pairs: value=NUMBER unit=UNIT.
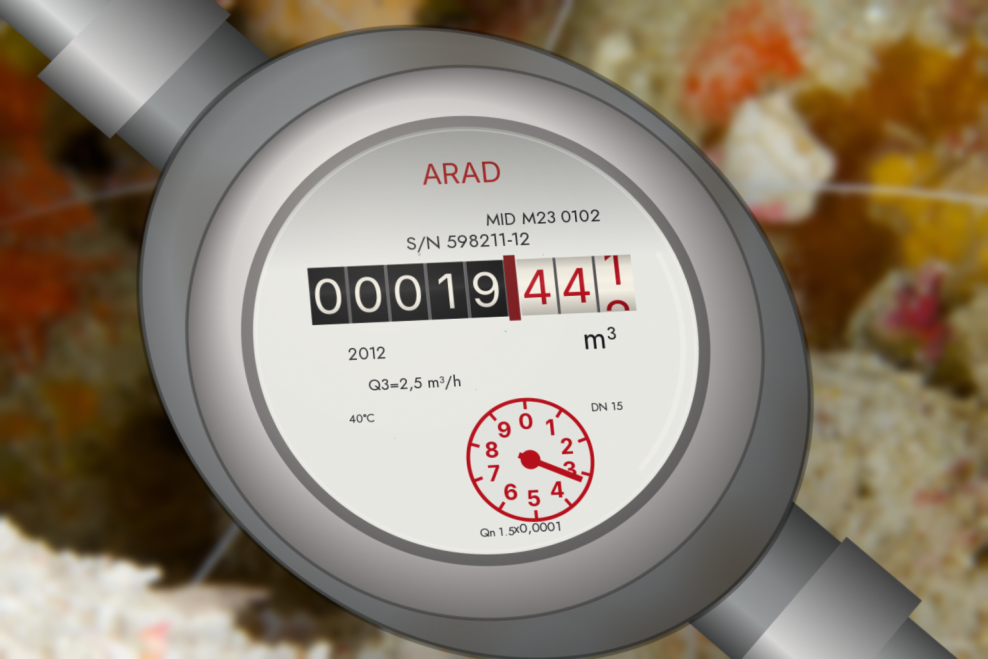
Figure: value=19.4413 unit=m³
